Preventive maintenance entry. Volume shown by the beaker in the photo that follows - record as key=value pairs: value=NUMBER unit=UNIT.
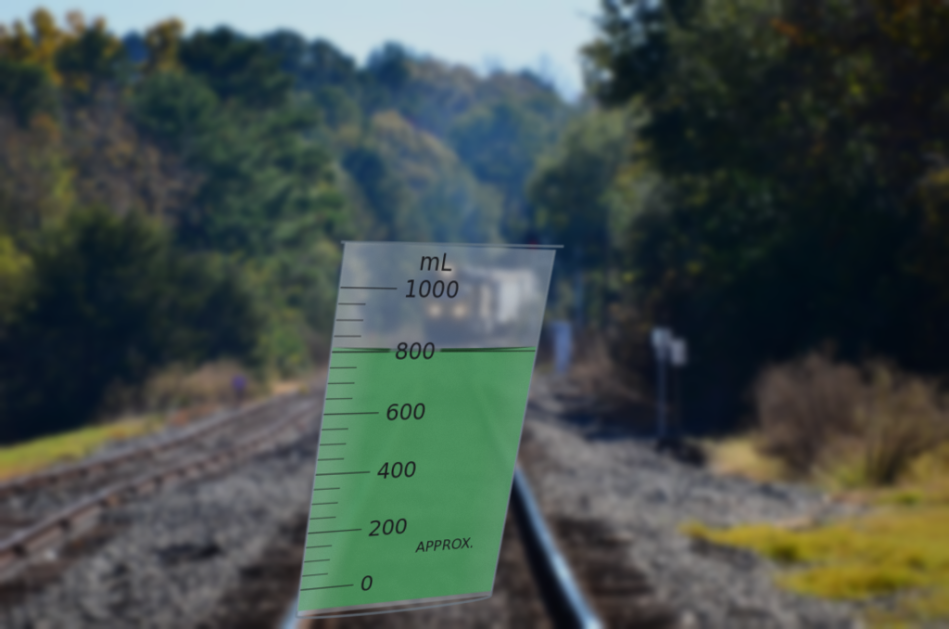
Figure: value=800 unit=mL
